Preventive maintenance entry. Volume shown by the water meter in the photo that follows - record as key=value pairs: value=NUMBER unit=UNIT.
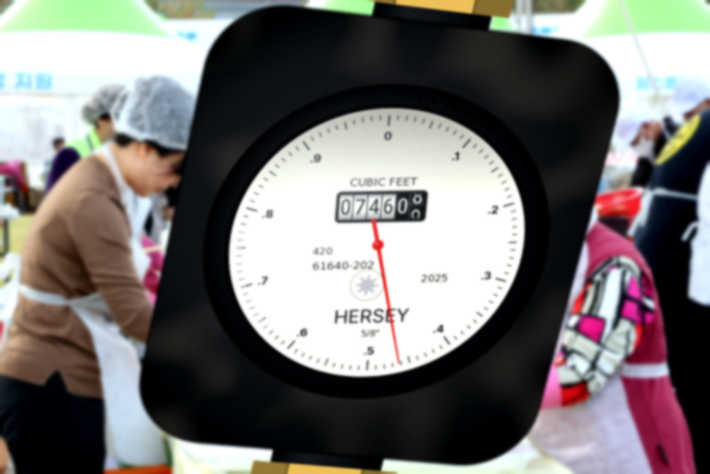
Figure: value=74608.46 unit=ft³
